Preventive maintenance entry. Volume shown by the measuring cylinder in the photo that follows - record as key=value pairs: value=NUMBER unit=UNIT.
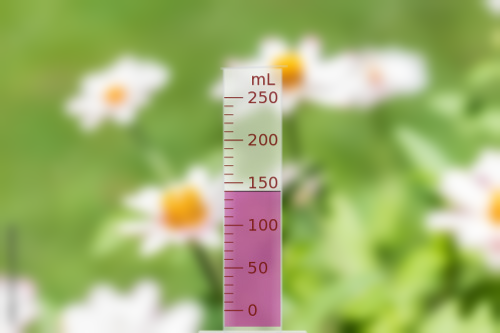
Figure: value=140 unit=mL
